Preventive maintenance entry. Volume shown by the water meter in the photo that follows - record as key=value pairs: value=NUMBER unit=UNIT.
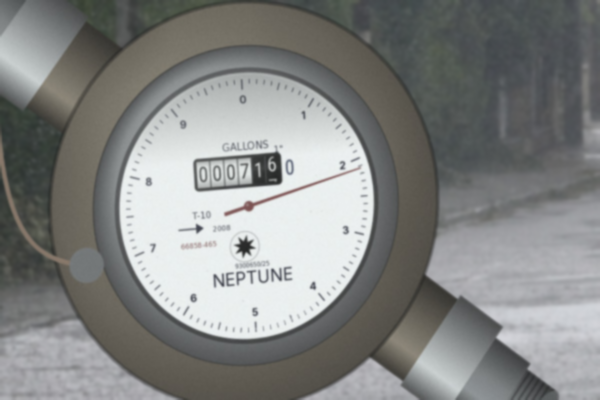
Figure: value=7162.1 unit=gal
